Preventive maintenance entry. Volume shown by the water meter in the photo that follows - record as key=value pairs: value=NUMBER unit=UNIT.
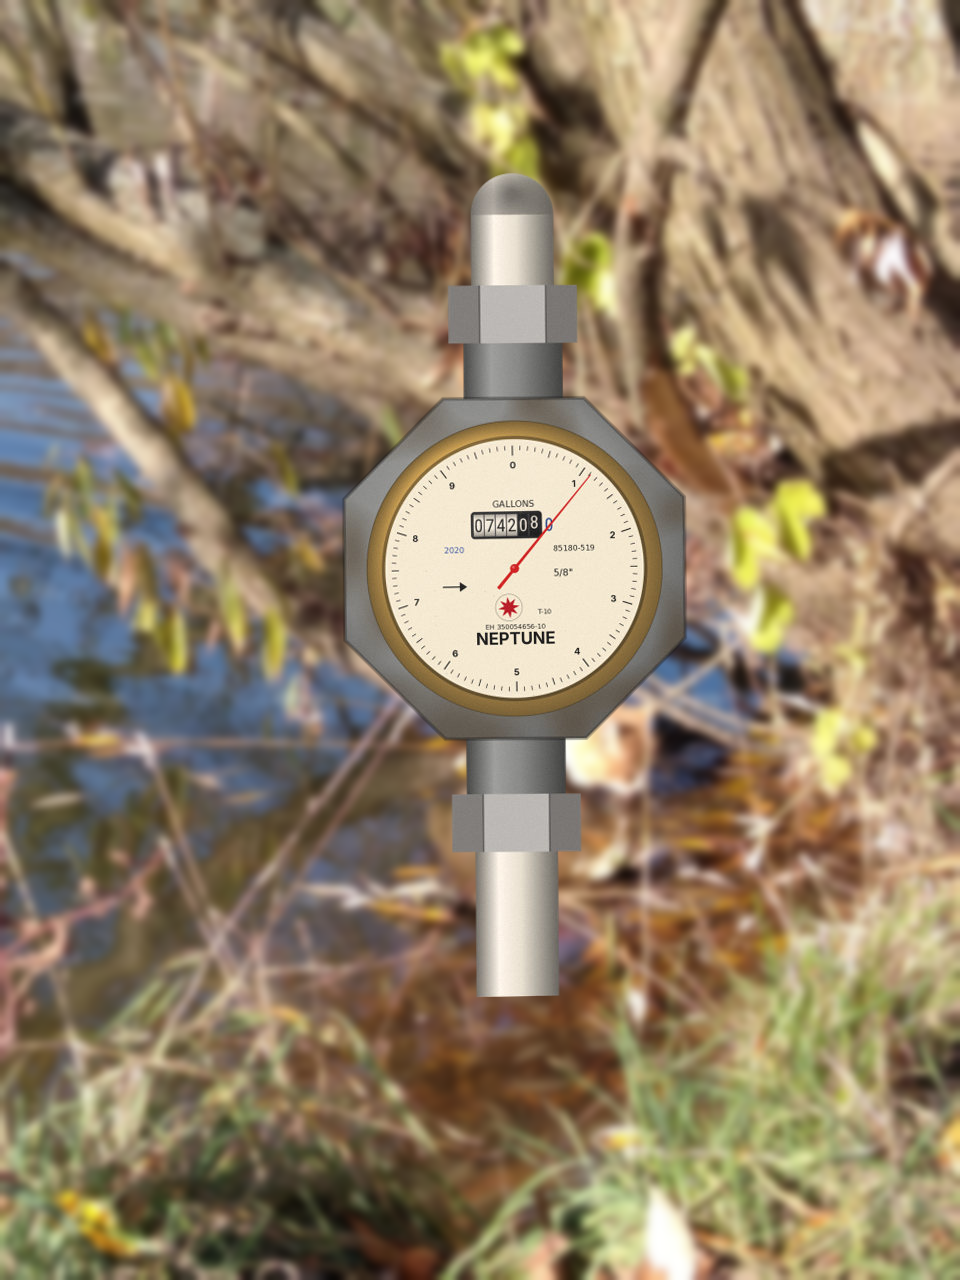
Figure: value=742081.1 unit=gal
